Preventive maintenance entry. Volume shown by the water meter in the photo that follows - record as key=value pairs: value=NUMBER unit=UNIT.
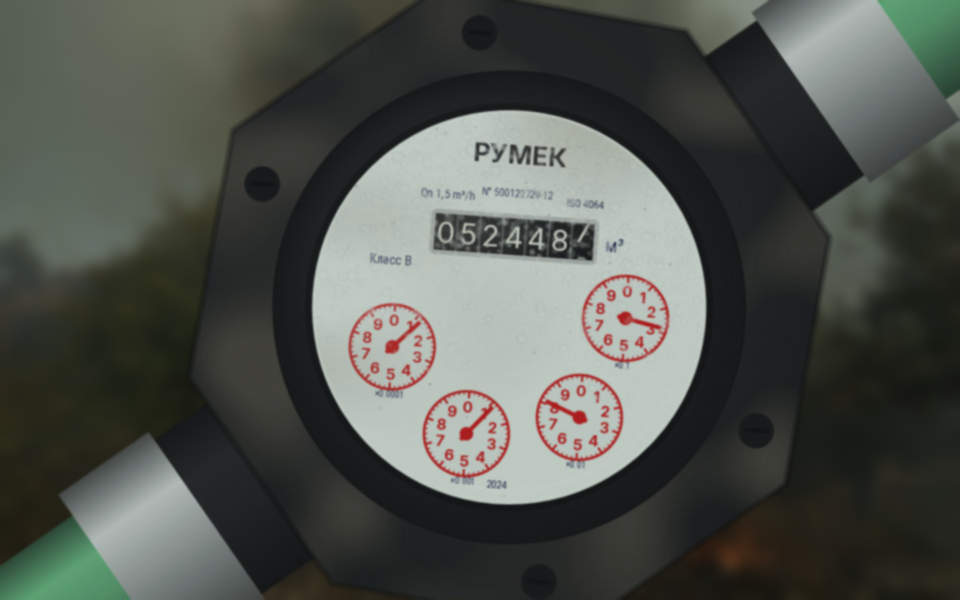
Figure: value=524487.2811 unit=m³
